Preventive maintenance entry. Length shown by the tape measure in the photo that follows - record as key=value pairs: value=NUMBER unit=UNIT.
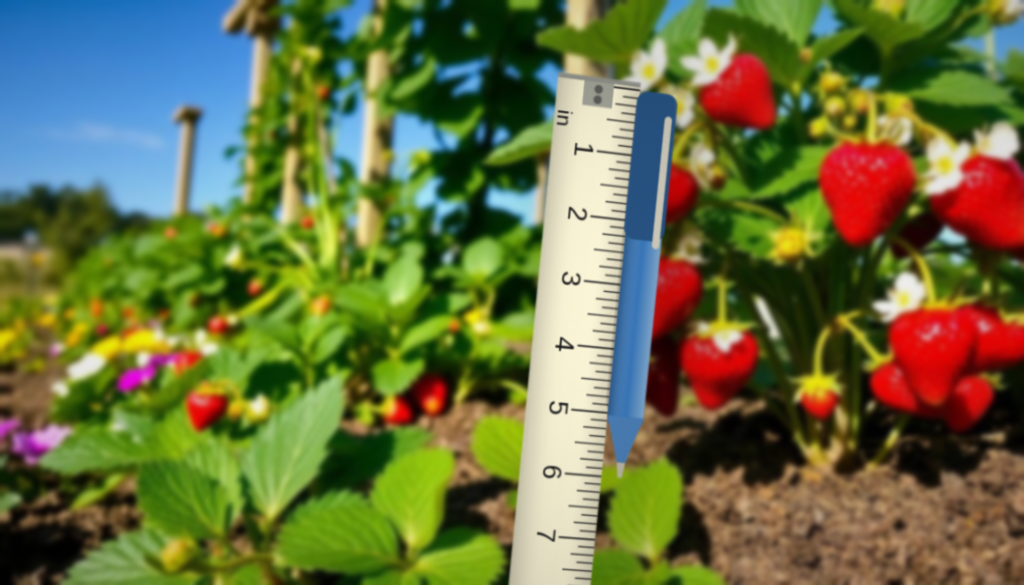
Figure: value=6 unit=in
